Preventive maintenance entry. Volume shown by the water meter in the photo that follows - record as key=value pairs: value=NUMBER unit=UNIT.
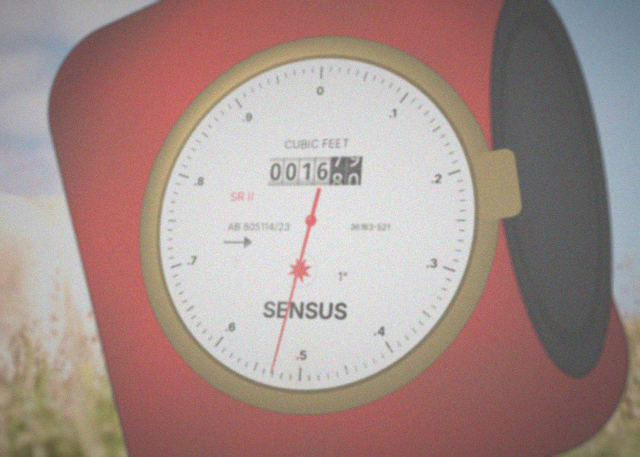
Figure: value=1679.53 unit=ft³
